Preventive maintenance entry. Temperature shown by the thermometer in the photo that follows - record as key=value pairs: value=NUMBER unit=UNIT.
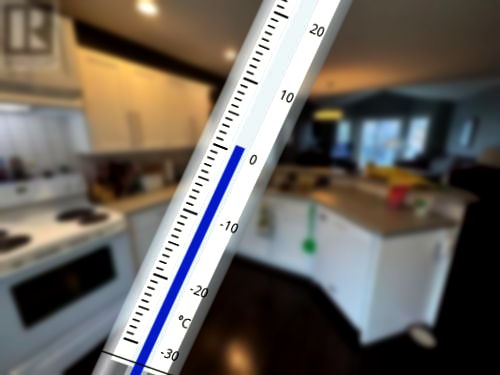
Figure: value=1 unit=°C
